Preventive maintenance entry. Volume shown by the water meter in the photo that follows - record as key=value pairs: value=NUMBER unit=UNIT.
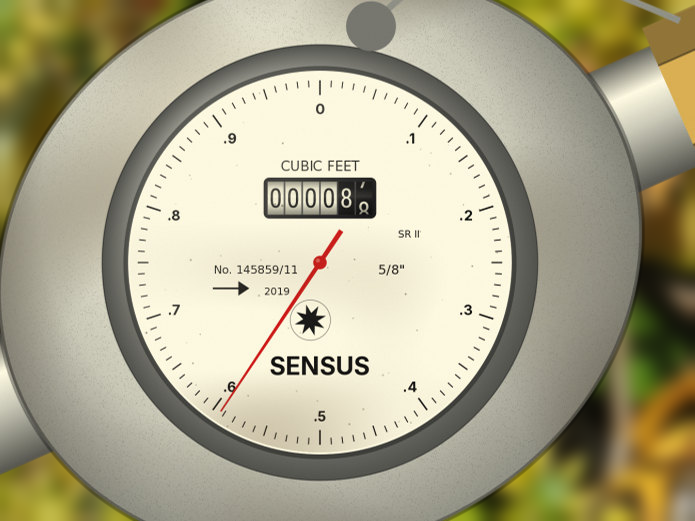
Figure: value=87.59 unit=ft³
